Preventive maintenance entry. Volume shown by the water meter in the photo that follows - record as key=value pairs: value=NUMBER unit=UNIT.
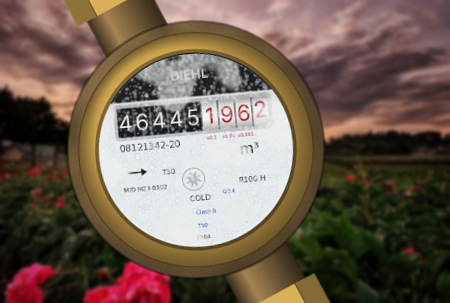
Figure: value=46445.1962 unit=m³
